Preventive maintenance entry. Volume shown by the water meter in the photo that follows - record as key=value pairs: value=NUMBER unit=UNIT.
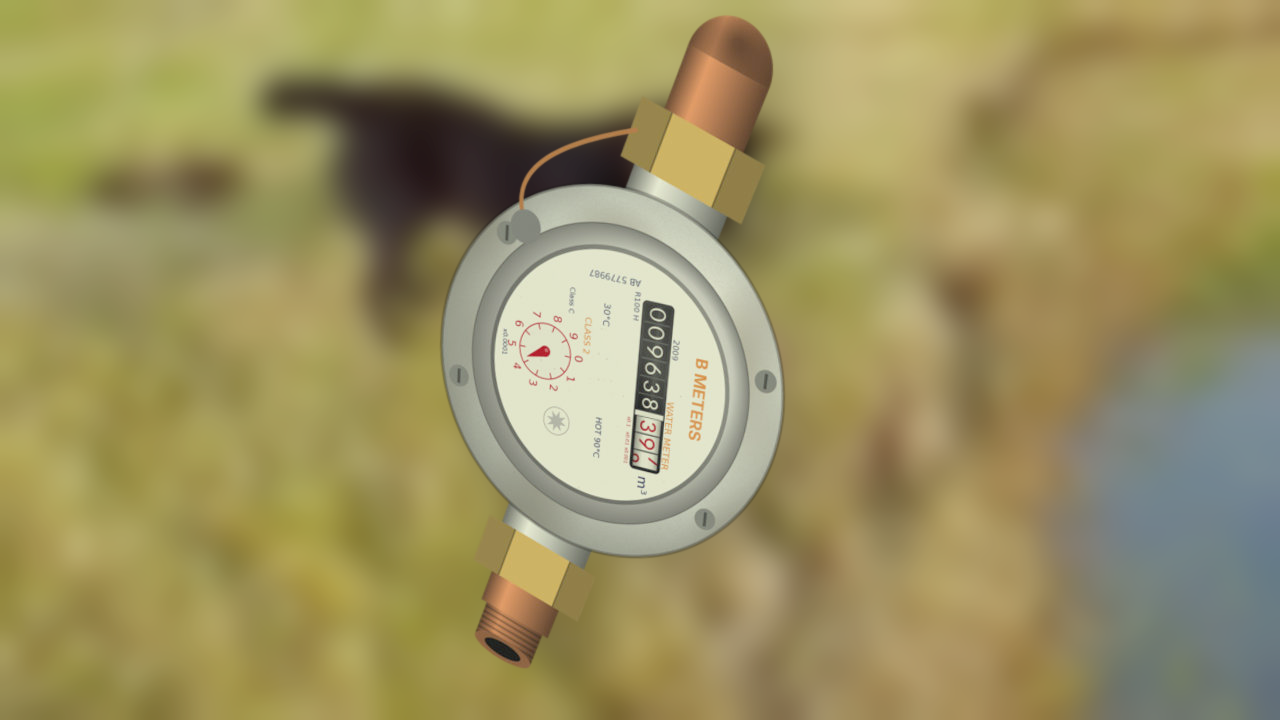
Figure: value=9638.3974 unit=m³
